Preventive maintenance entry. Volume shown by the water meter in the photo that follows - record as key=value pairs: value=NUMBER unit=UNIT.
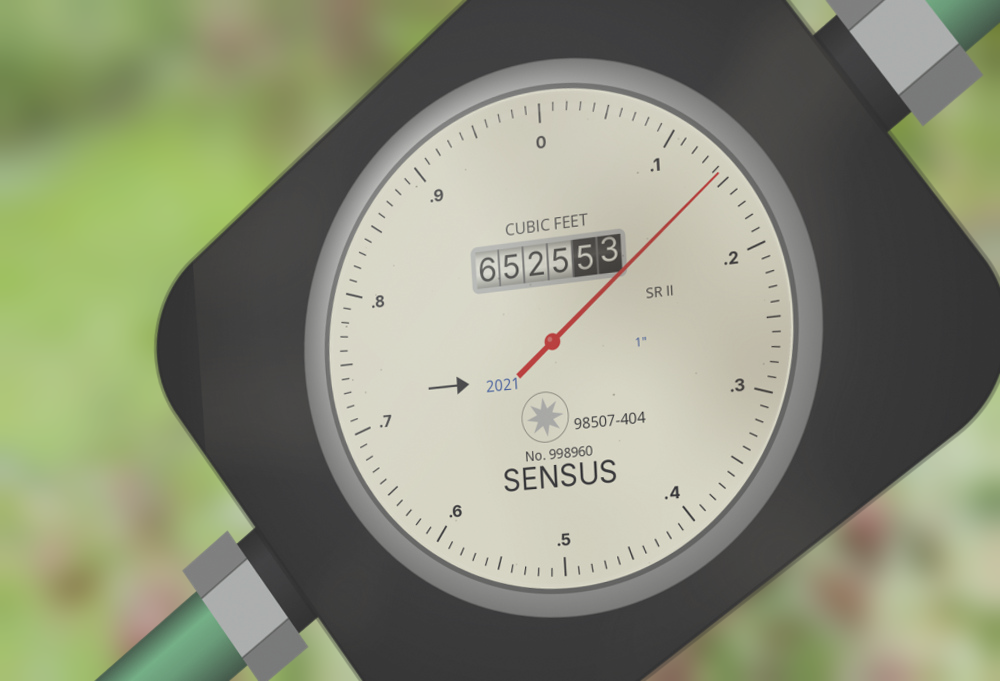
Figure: value=652553.14 unit=ft³
